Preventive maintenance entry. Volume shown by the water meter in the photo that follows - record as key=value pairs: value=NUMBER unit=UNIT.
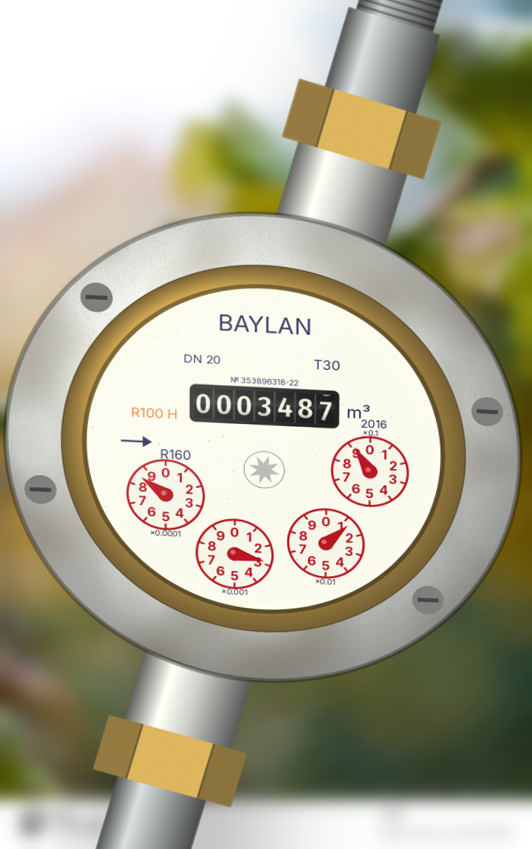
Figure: value=3486.9128 unit=m³
